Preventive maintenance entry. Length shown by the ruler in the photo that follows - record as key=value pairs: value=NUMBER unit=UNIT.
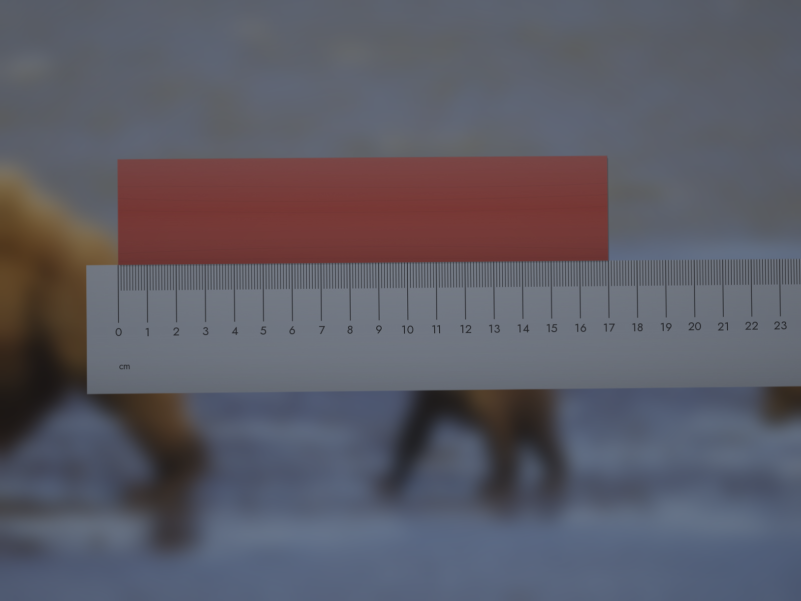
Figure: value=17 unit=cm
